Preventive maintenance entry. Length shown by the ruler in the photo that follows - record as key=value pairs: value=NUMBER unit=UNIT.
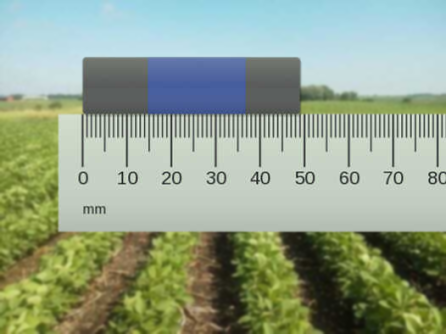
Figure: value=49 unit=mm
